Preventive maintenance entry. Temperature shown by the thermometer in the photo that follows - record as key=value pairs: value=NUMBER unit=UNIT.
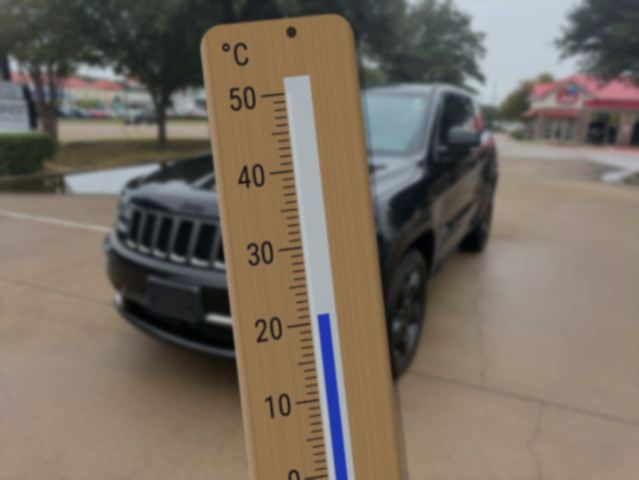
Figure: value=21 unit=°C
